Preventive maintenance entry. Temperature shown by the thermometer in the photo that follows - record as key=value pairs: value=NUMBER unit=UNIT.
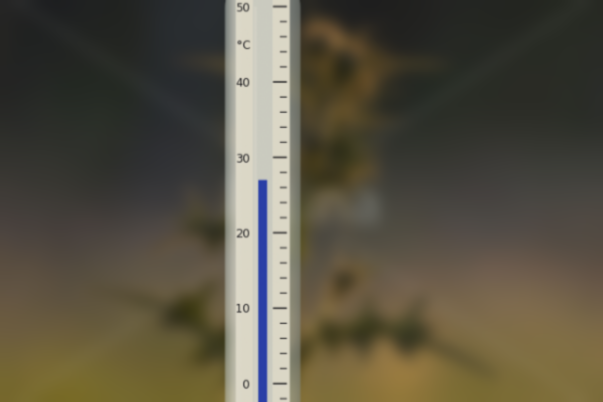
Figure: value=27 unit=°C
